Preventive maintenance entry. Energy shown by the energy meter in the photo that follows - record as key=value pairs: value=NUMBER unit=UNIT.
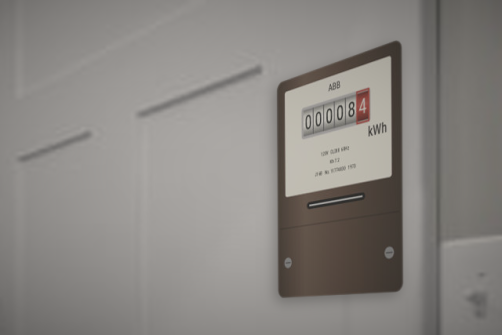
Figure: value=8.4 unit=kWh
